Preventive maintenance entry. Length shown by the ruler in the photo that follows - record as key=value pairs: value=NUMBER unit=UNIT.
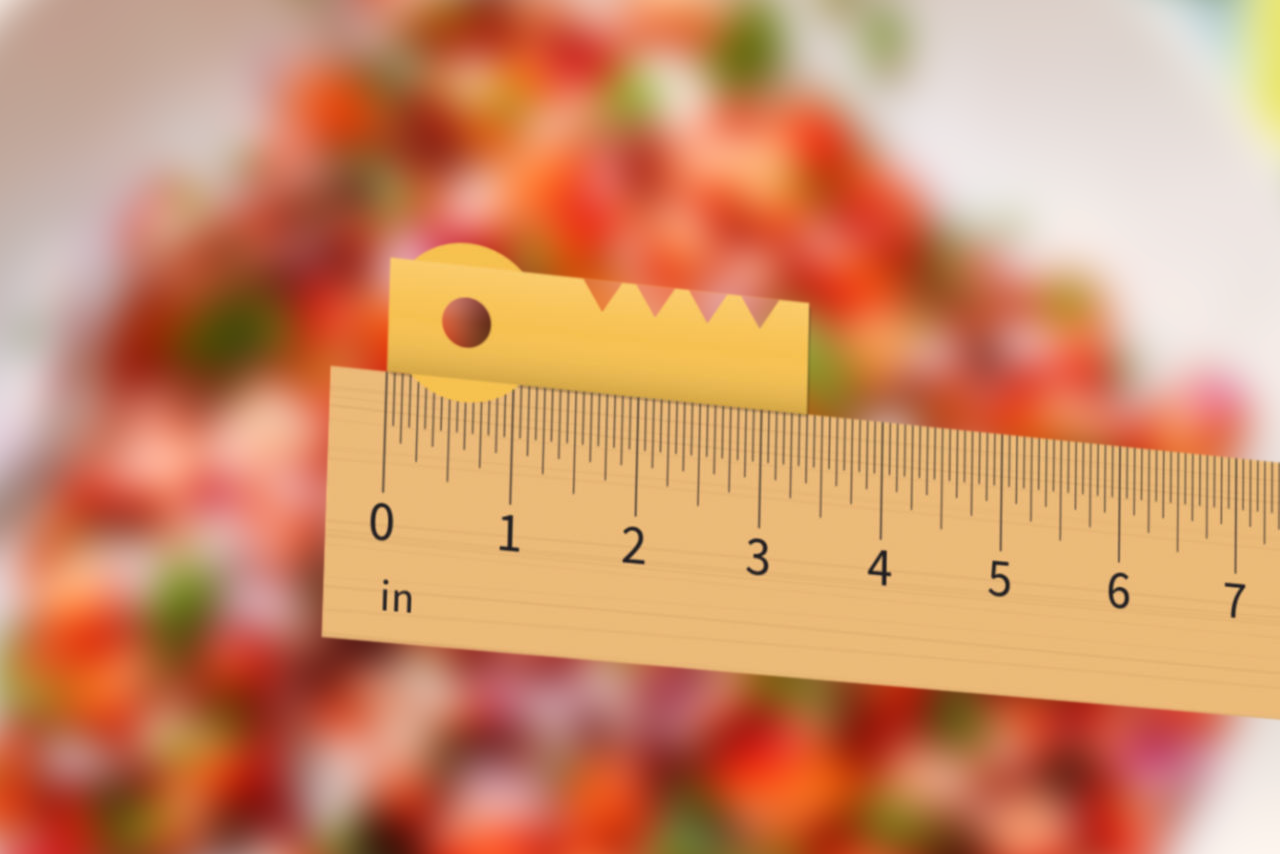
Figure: value=3.375 unit=in
